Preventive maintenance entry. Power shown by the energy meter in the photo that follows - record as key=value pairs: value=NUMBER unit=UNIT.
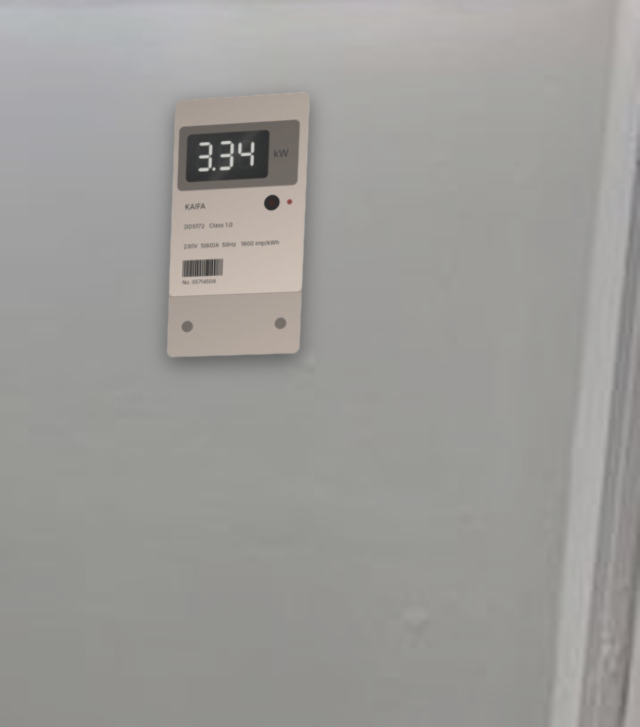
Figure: value=3.34 unit=kW
